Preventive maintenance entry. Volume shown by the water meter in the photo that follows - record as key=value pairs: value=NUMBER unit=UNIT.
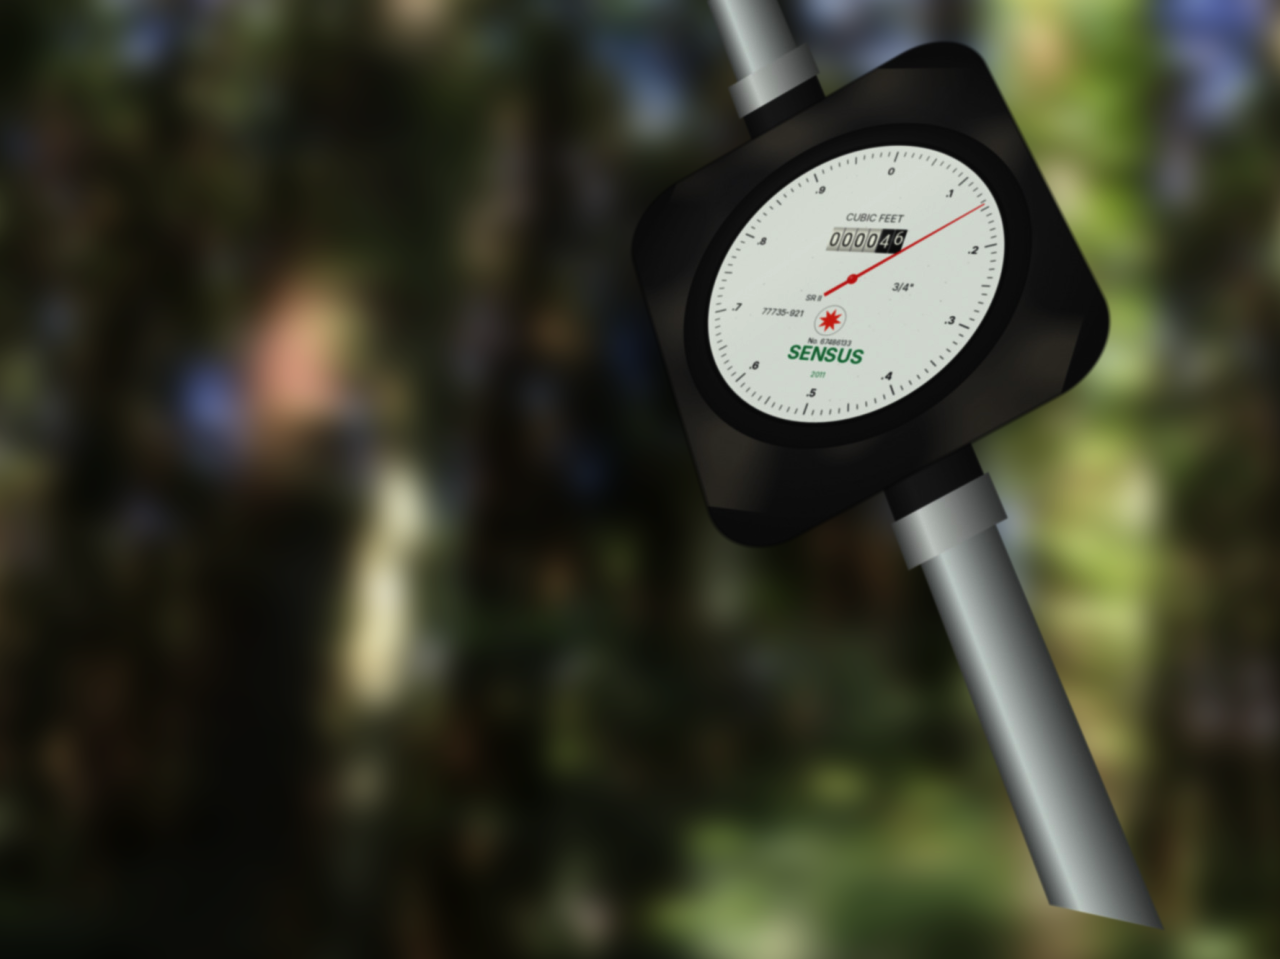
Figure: value=46.14 unit=ft³
